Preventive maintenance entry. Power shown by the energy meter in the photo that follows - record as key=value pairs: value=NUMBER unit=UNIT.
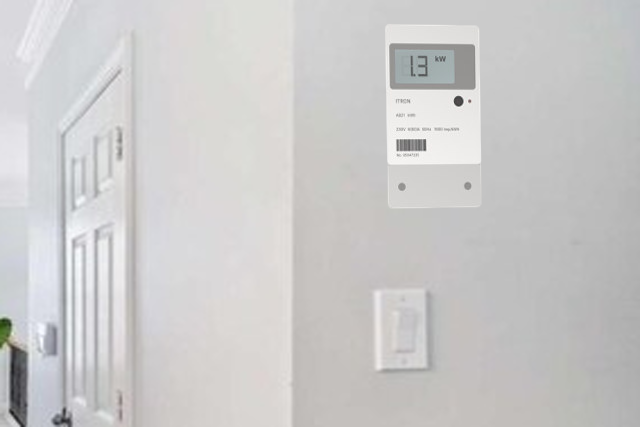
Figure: value=1.3 unit=kW
